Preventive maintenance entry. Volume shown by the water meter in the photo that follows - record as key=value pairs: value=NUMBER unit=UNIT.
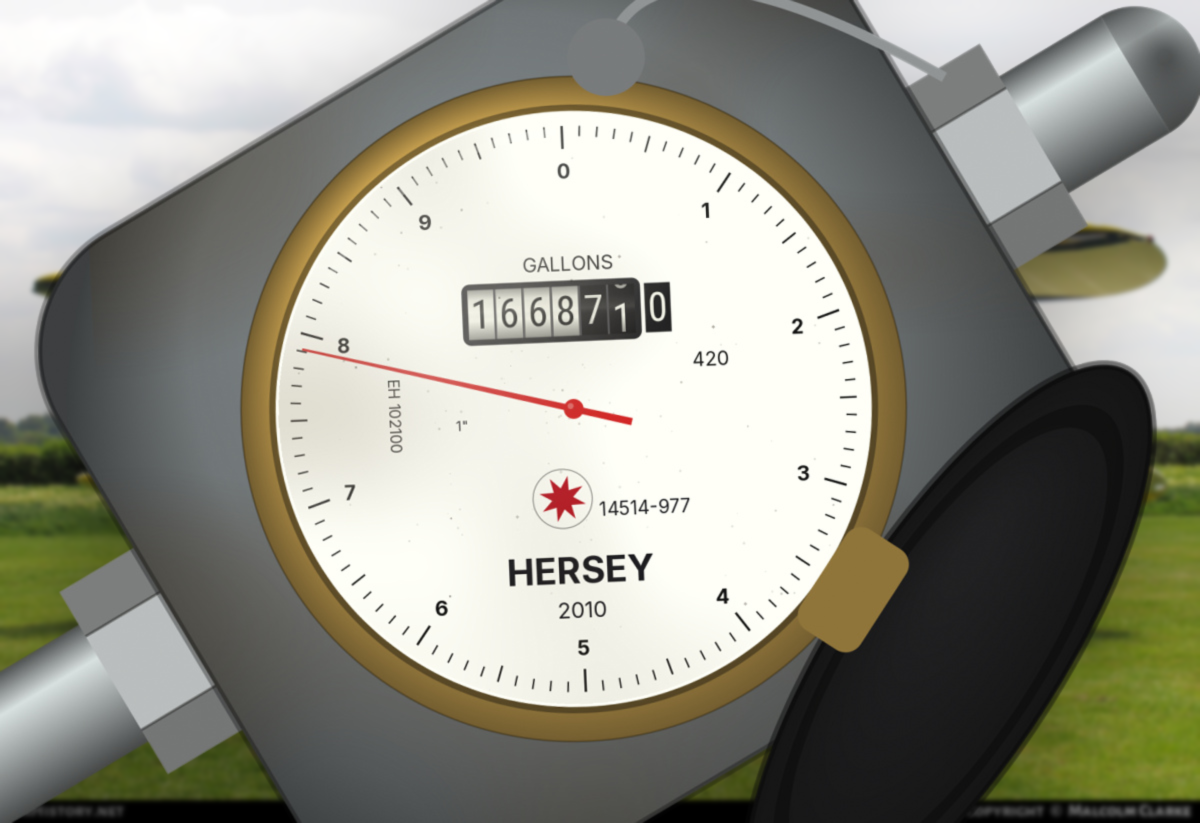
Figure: value=1668707.9 unit=gal
